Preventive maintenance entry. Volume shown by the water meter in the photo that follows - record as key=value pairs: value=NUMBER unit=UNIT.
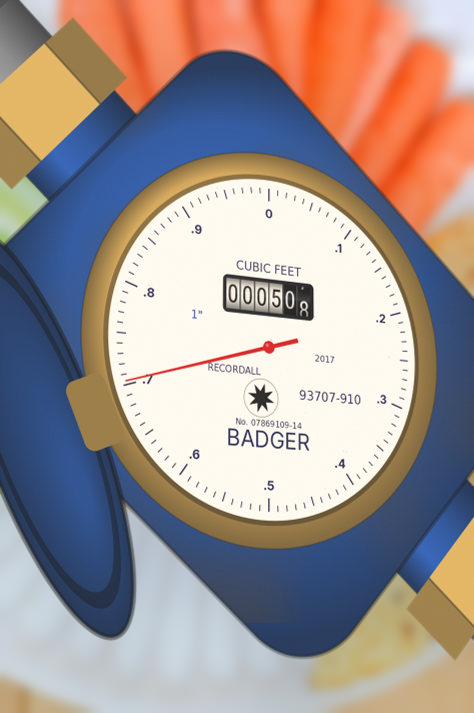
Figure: value=507.70 unit=ft³
